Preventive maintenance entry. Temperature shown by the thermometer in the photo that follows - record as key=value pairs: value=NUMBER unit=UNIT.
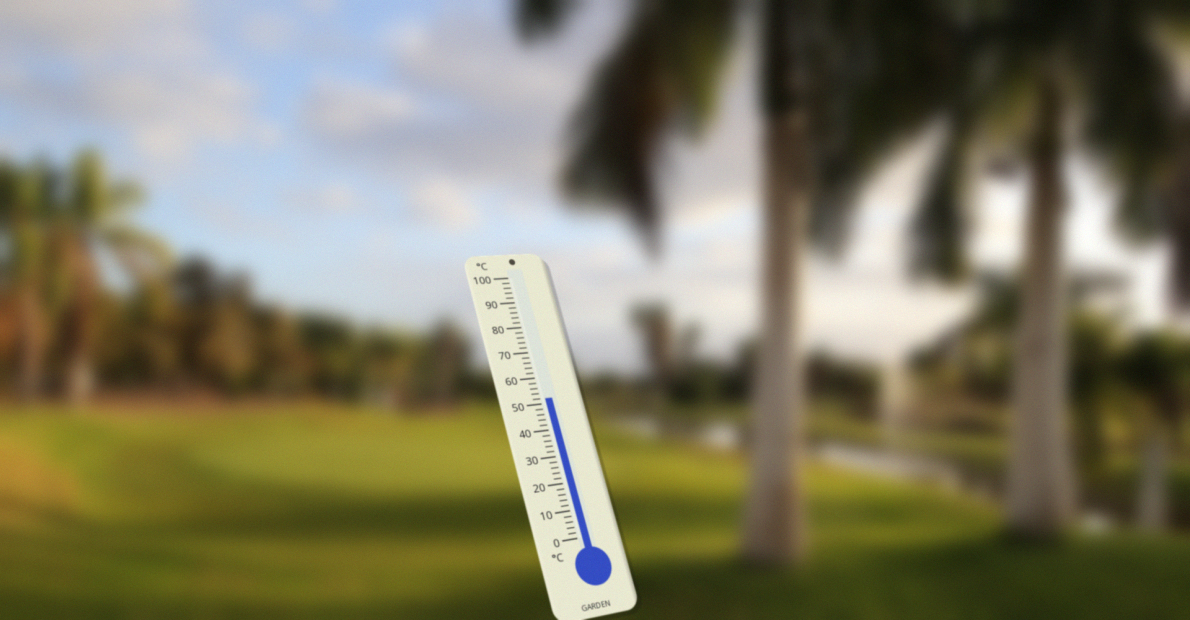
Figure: value=52 unit=°C
